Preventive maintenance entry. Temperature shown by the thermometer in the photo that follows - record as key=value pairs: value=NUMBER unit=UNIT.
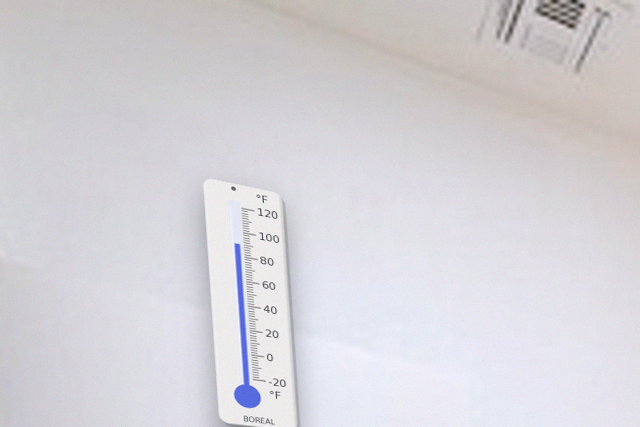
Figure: value=90 unit=°F
